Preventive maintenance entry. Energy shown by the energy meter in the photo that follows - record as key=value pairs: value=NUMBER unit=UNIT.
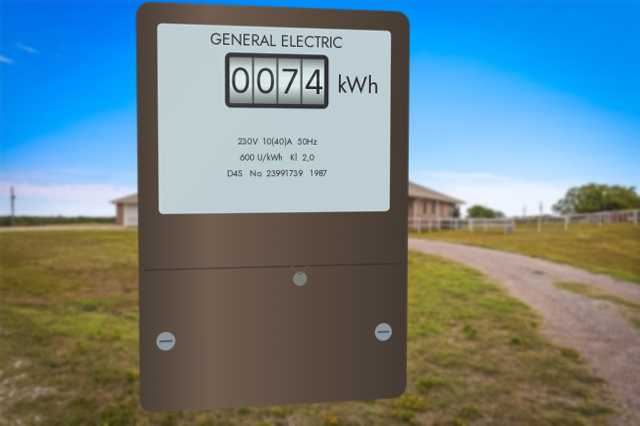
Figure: value=74 unit=kWh
